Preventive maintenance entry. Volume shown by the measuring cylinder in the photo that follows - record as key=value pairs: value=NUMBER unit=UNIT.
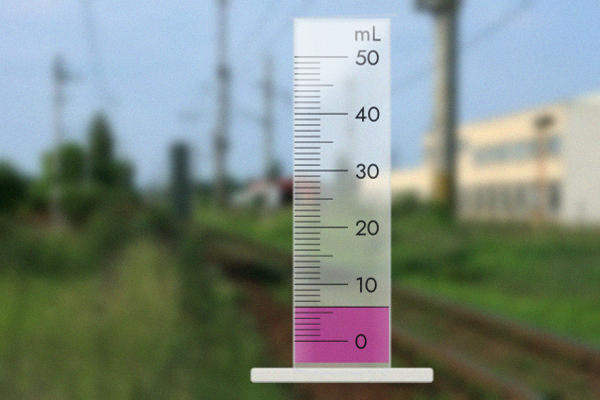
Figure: value=6 unit=mL
